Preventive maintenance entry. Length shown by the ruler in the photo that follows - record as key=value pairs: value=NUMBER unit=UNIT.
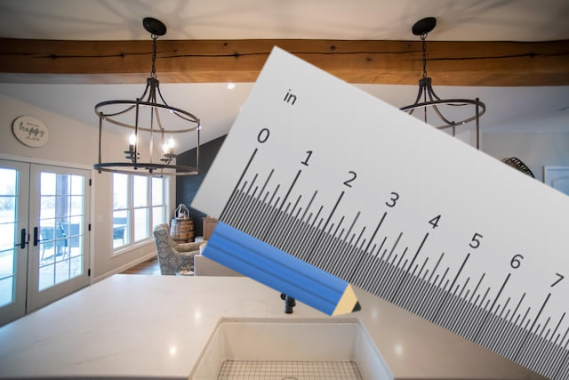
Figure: value=3.5 unit=in
